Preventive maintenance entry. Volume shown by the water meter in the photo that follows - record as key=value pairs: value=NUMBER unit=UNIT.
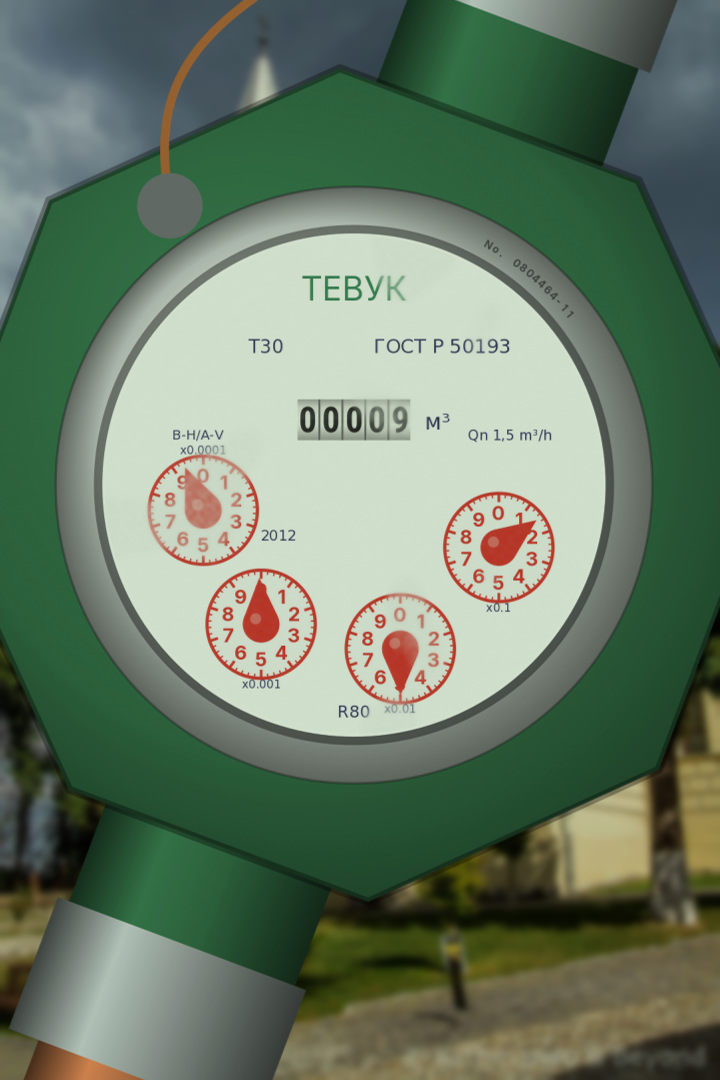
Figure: value=9.1499 unit=m³
